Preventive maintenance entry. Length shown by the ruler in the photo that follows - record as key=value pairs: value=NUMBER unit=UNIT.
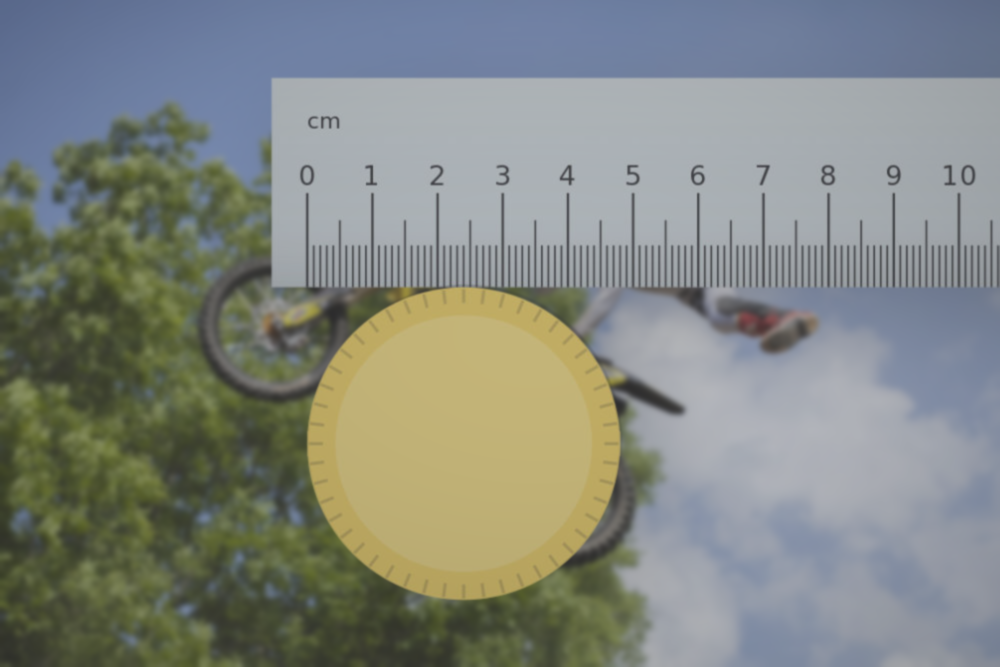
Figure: value=4.8 unit=cm
